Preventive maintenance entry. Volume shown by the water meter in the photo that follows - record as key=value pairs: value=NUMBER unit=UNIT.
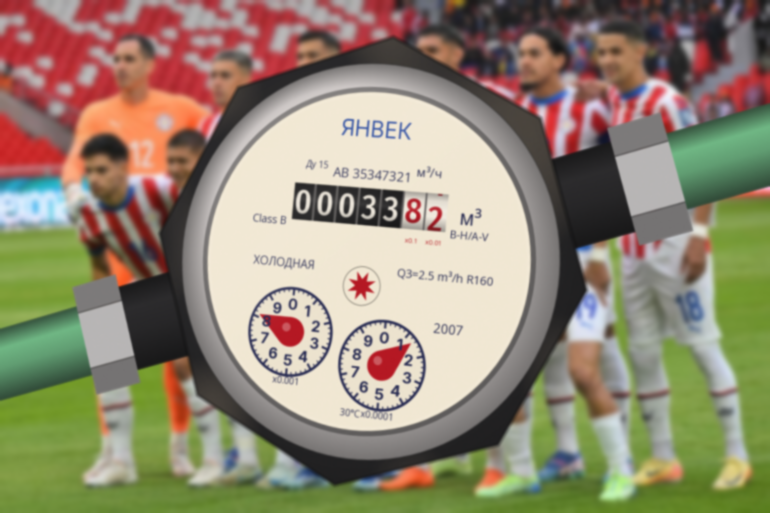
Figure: value=33.8181 unit=m³
